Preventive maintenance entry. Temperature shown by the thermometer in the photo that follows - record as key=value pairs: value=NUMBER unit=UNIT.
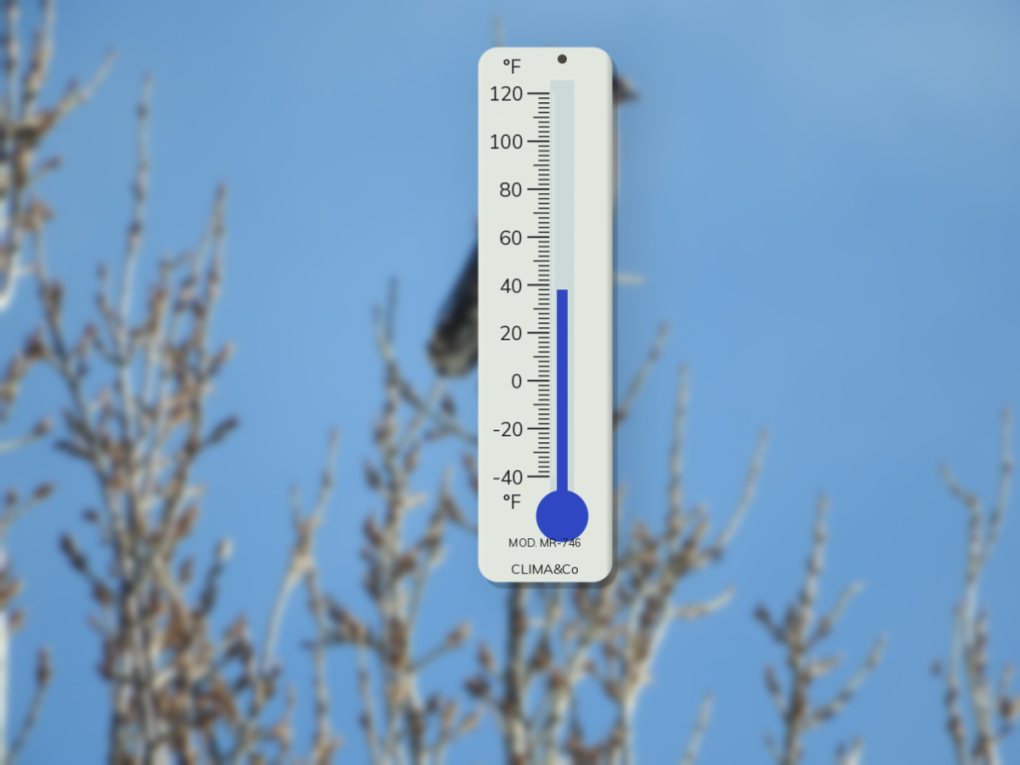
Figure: value=38 unit=°F
